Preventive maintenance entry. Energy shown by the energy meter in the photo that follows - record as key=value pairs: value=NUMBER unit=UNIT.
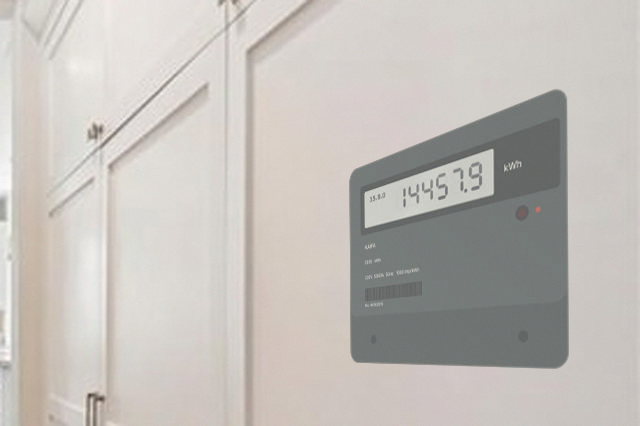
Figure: value=14457.9 unit=kWh
